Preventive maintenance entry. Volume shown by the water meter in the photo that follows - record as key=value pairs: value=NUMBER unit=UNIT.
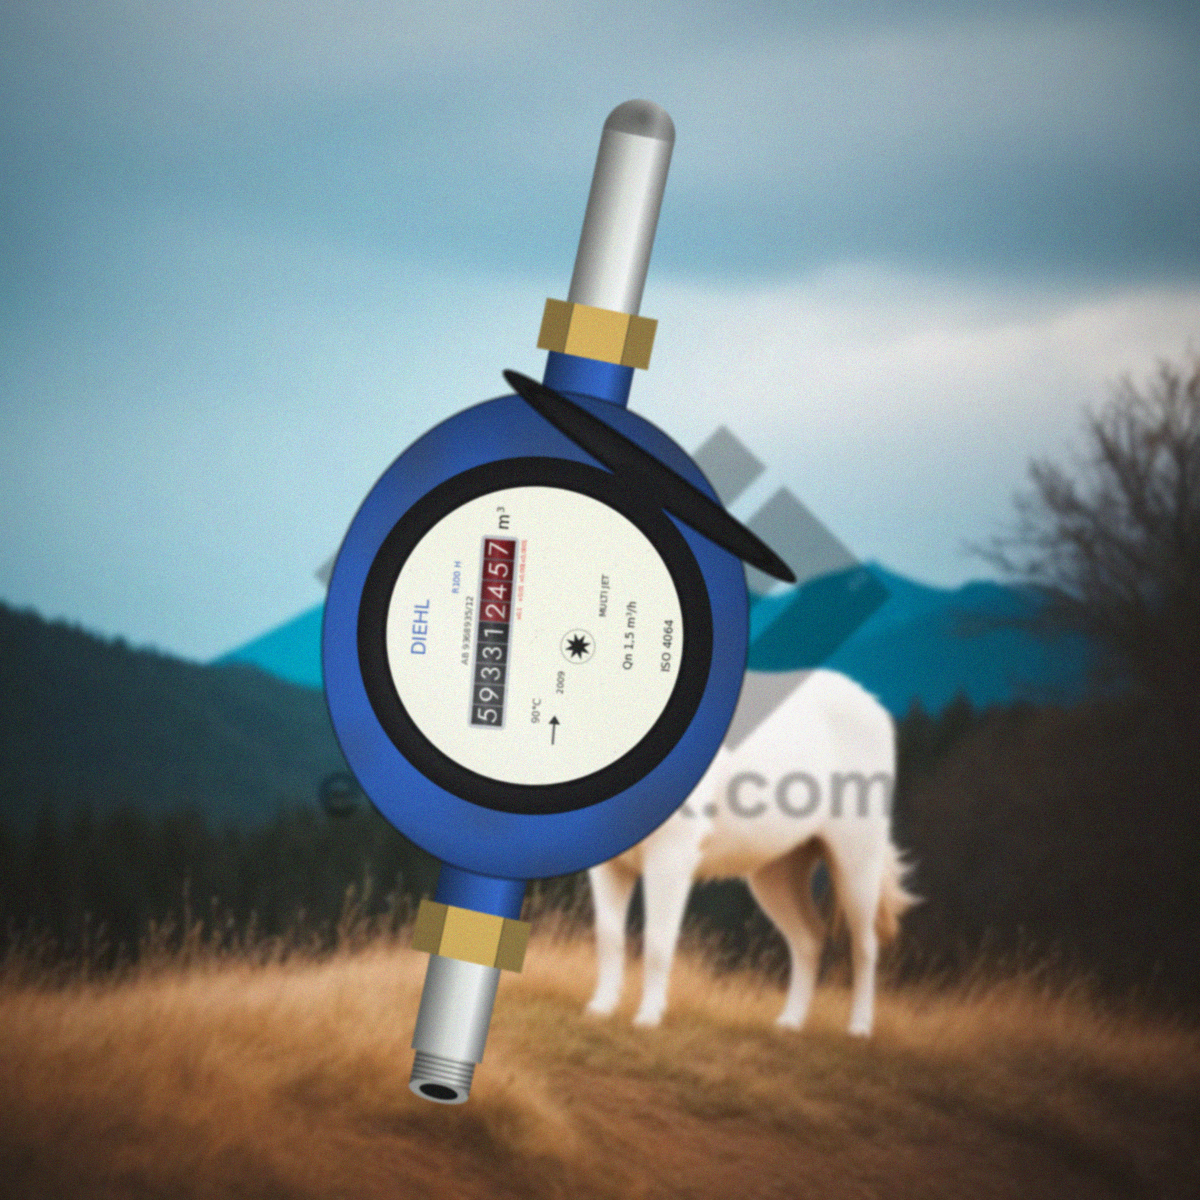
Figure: value=59331.2457 unit=m³
